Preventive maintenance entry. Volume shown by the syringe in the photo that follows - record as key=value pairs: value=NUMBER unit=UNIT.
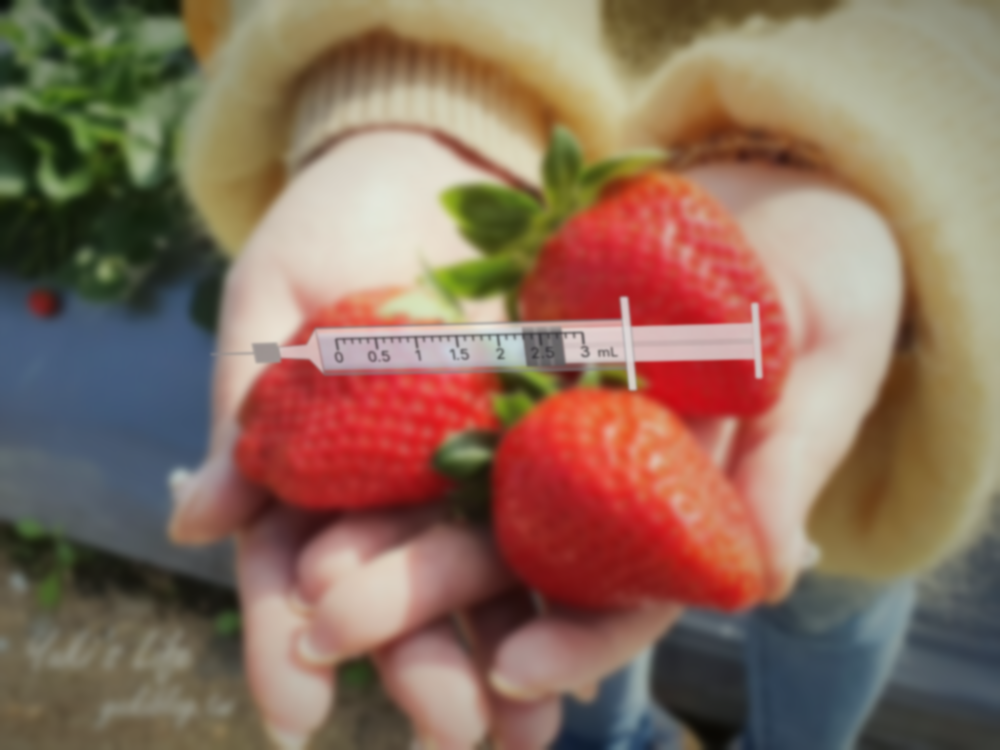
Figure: value=2.3 unit=mL
